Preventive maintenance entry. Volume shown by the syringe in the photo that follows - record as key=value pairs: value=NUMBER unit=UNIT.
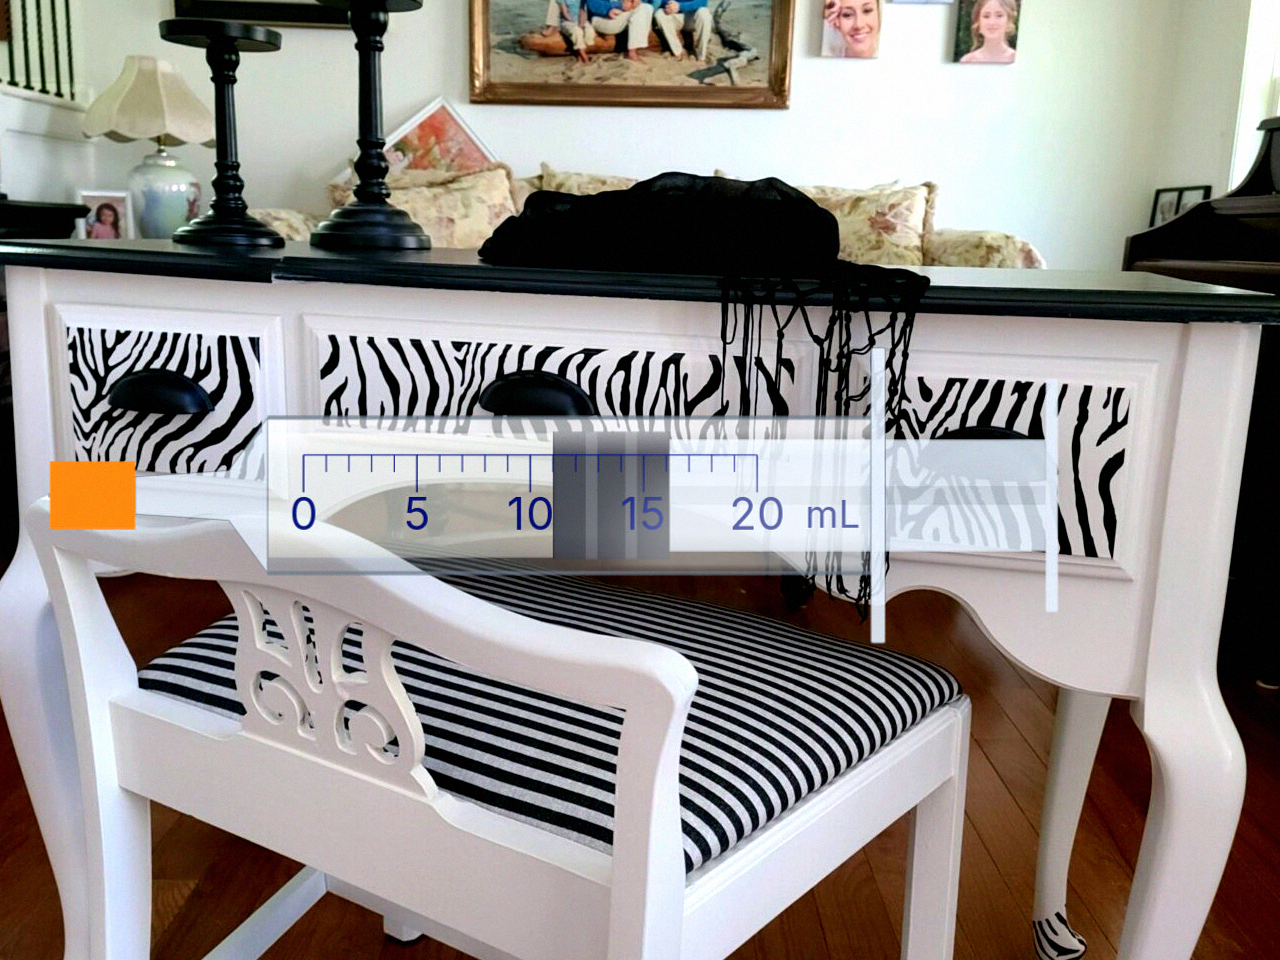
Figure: value=11 unit=mL
